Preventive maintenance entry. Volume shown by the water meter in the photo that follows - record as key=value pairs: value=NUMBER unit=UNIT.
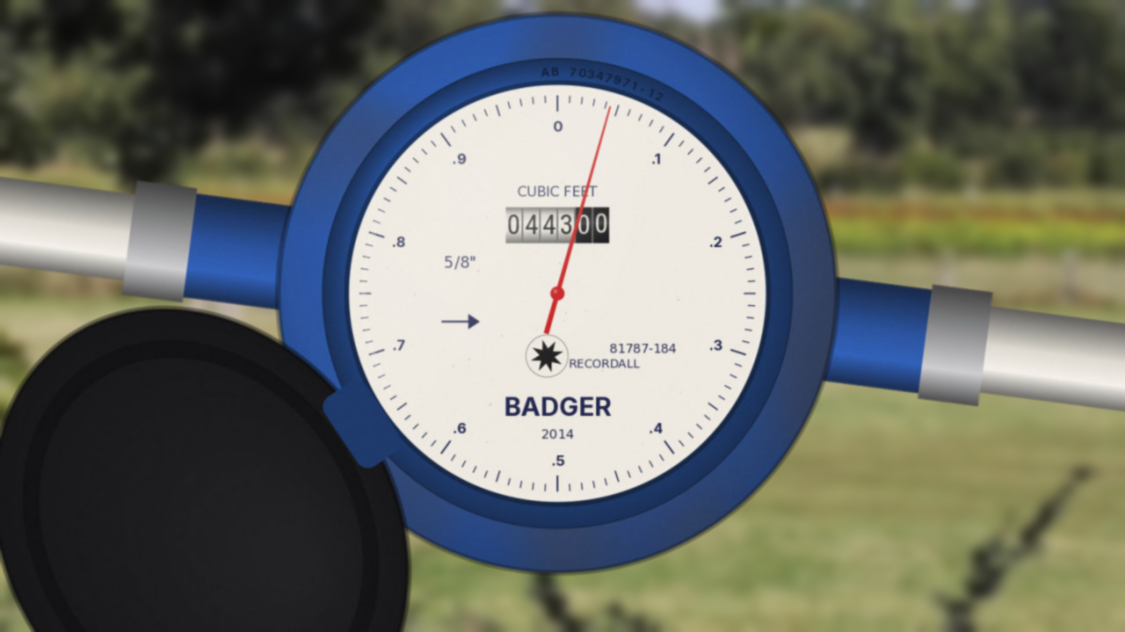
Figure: value=44300.04 unit=ft³
